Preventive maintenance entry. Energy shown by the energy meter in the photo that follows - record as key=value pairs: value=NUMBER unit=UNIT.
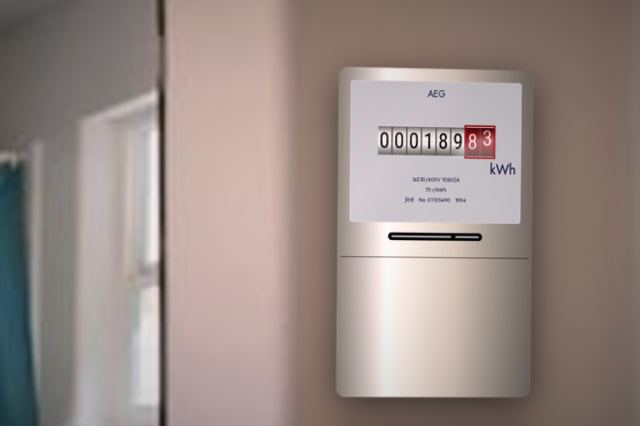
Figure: value=189.83 unit=kWh
